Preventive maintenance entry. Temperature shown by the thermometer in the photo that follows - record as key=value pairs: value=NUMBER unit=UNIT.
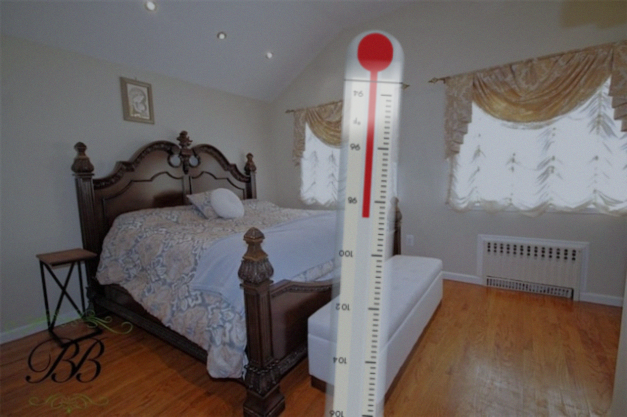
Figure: value=98.6 unit=°F
